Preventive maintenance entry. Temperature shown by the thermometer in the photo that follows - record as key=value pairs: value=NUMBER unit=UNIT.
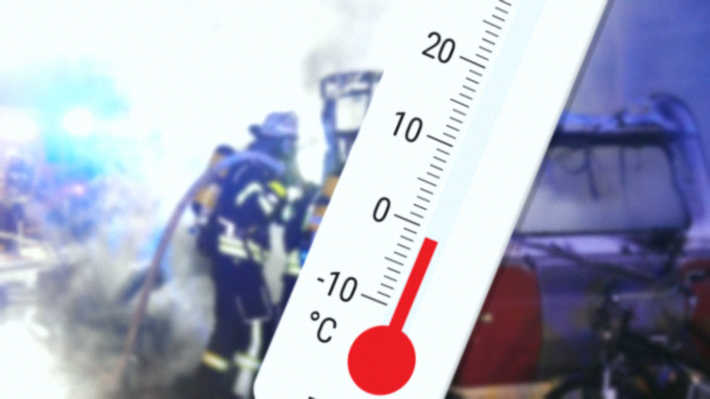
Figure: value=-1 unit=°C
